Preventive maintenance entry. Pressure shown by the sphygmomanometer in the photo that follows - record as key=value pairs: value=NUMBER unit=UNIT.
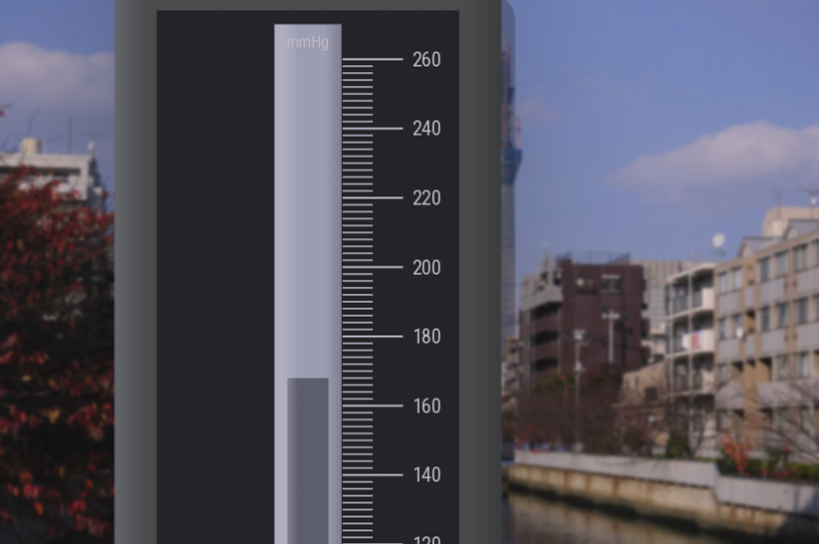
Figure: value=168 unit=mmHg
